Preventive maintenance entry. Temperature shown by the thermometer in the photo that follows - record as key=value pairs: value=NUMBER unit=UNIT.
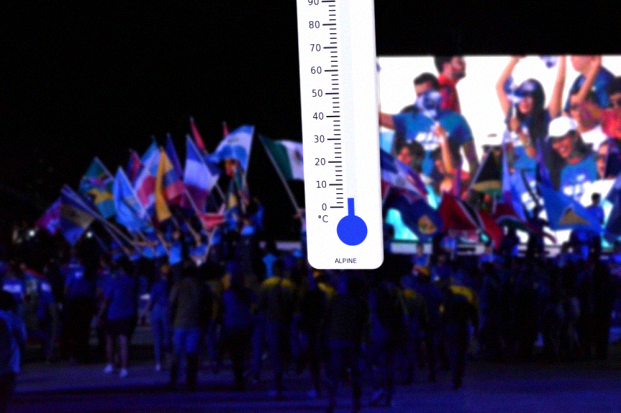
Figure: value=4 unit=°C
